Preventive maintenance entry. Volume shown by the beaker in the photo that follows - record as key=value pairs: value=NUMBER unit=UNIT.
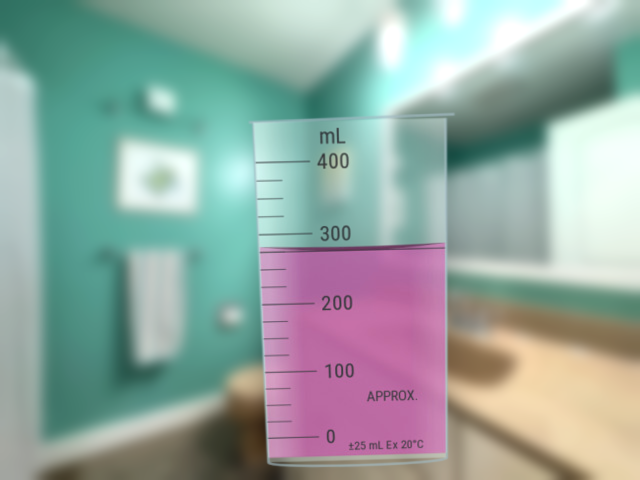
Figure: value=275 unit=mL
